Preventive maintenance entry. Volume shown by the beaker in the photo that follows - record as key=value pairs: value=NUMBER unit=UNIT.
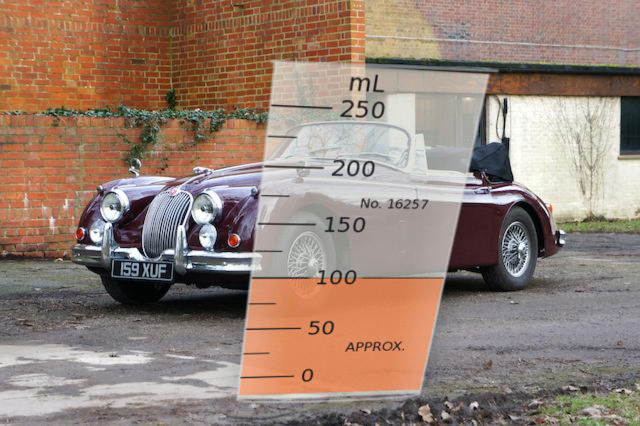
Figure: value=100 unit=mL
